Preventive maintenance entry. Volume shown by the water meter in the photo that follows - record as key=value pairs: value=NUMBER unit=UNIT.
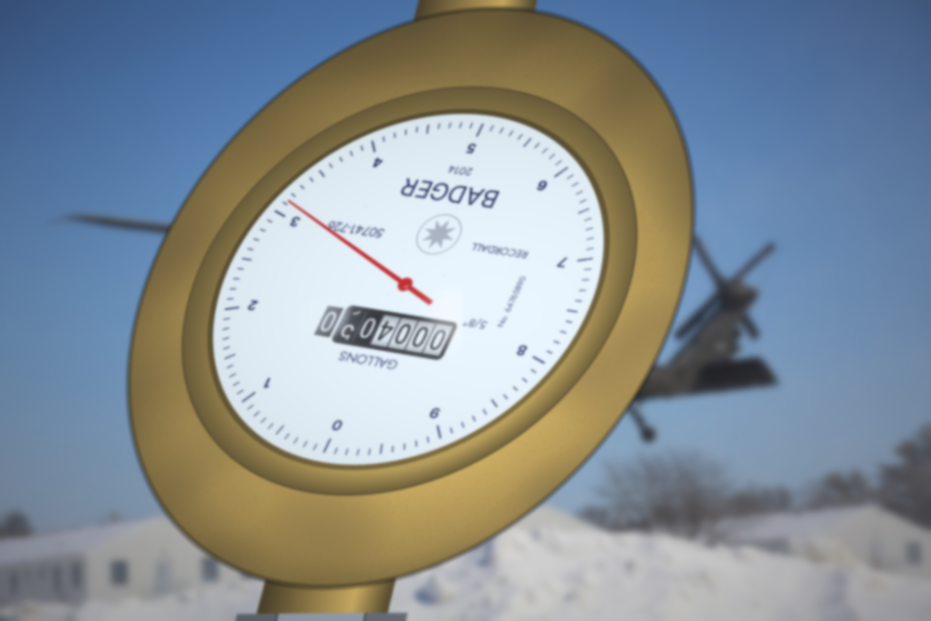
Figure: value=4053.1 unit=gal
